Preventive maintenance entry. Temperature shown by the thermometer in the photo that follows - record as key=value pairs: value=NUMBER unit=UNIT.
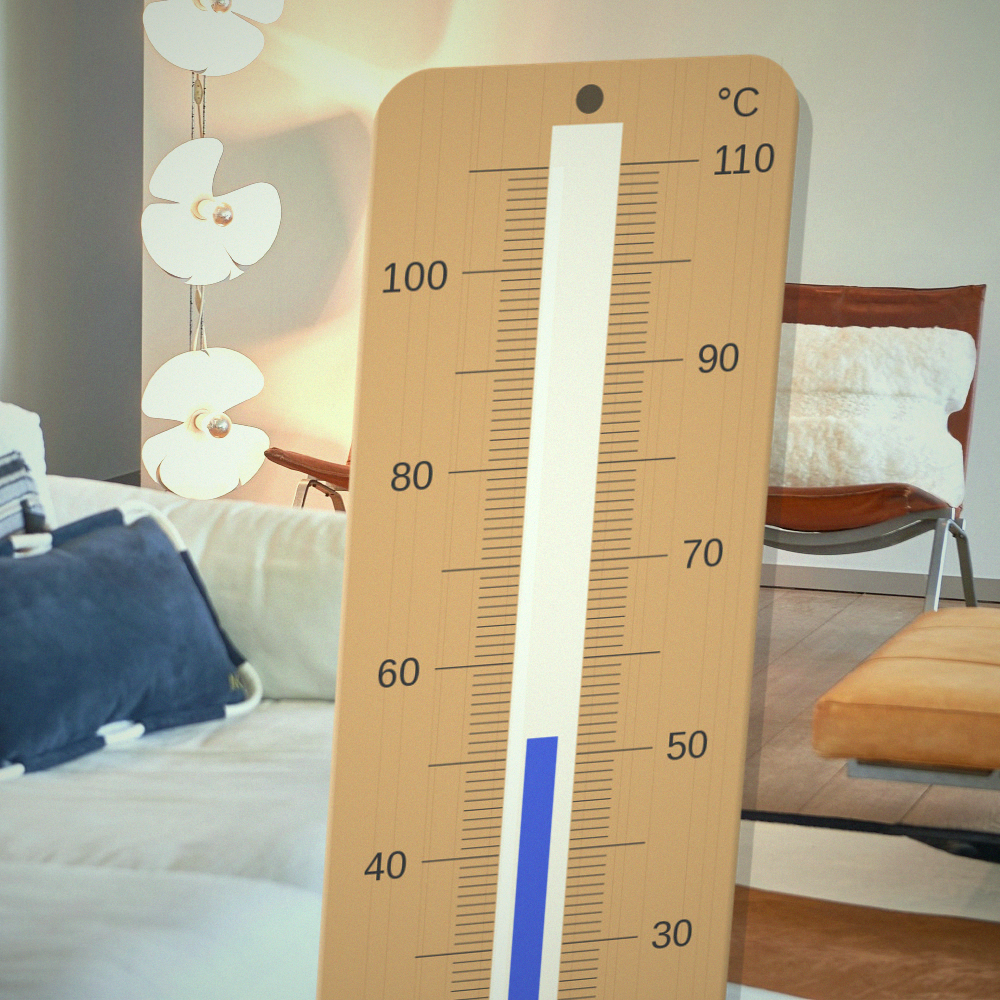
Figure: value=52 unit=°C
